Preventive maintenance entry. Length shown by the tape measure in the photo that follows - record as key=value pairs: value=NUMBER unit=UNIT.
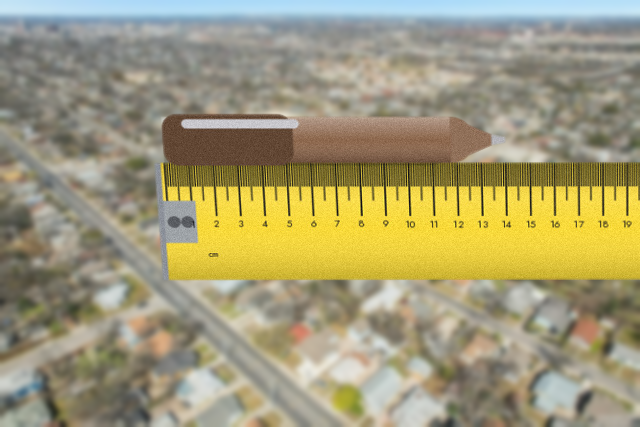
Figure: value=14 unit=cm
